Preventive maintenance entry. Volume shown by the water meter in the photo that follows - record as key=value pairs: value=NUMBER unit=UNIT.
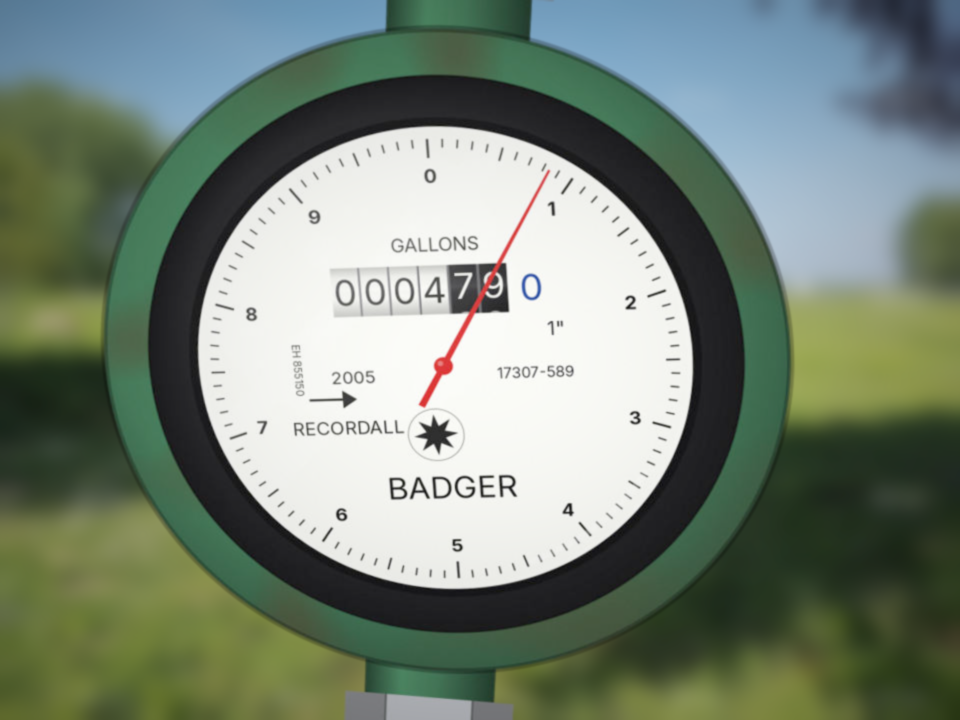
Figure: value=4790.8 unit=gal
